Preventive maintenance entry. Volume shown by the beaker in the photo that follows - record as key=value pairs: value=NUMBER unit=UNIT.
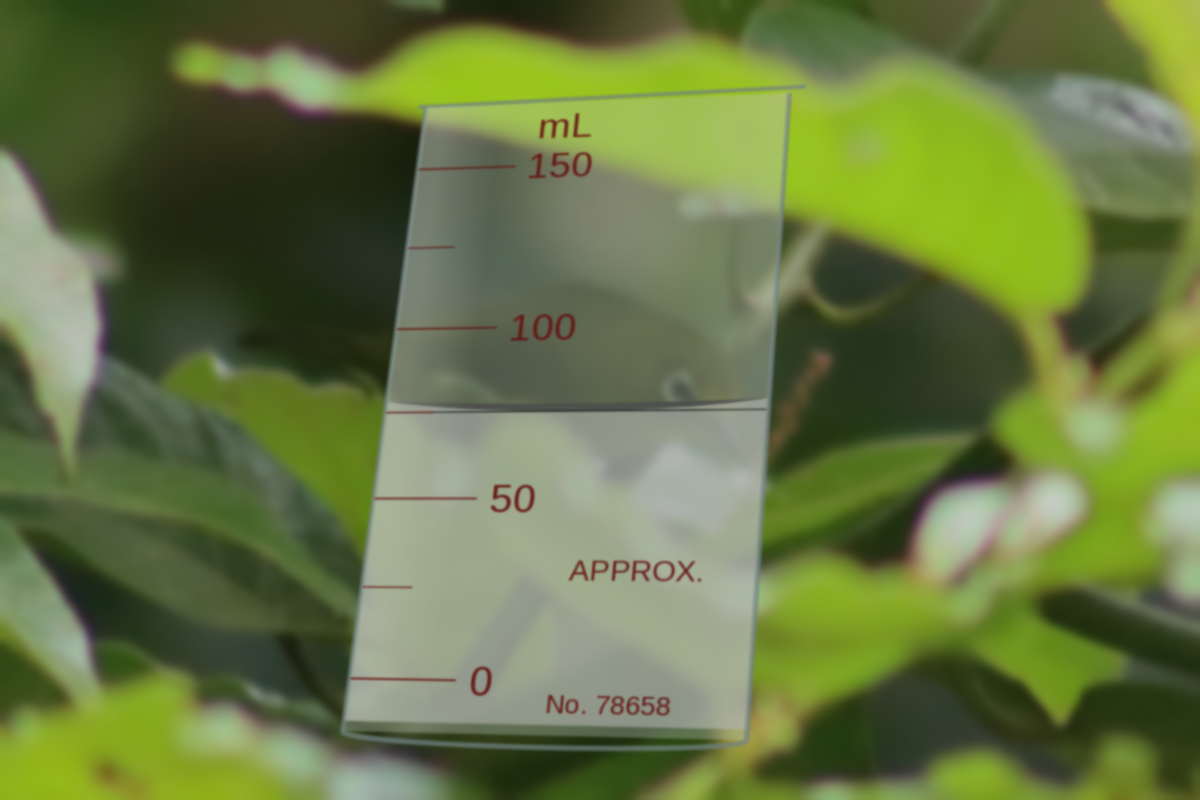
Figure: value=75 unit=mL
